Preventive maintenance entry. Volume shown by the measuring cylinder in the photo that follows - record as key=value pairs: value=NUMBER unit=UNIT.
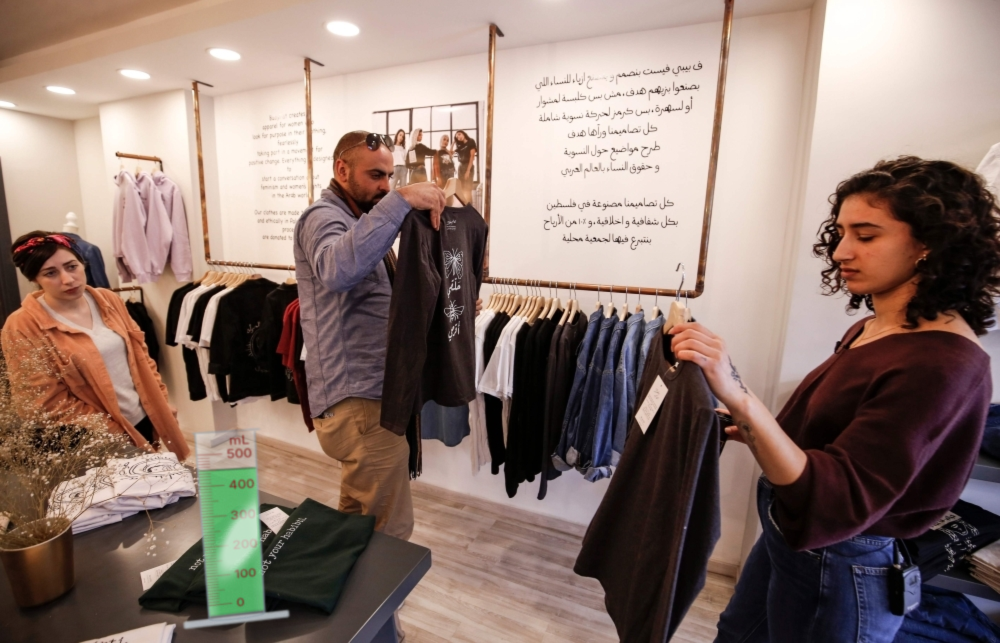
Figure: value=450 unit=mL
